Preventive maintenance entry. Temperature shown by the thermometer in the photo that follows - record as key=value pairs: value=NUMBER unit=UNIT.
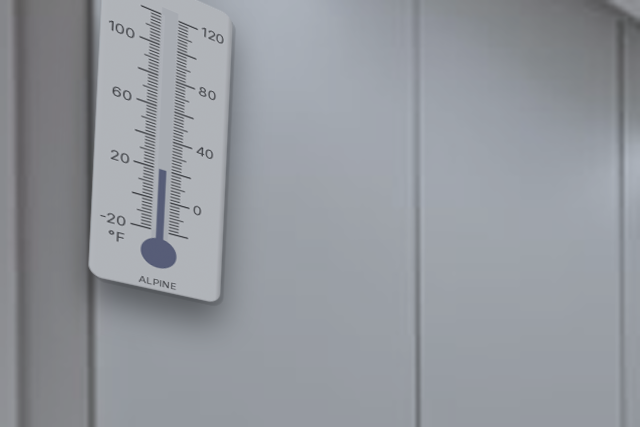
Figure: value=20 unit=°F
